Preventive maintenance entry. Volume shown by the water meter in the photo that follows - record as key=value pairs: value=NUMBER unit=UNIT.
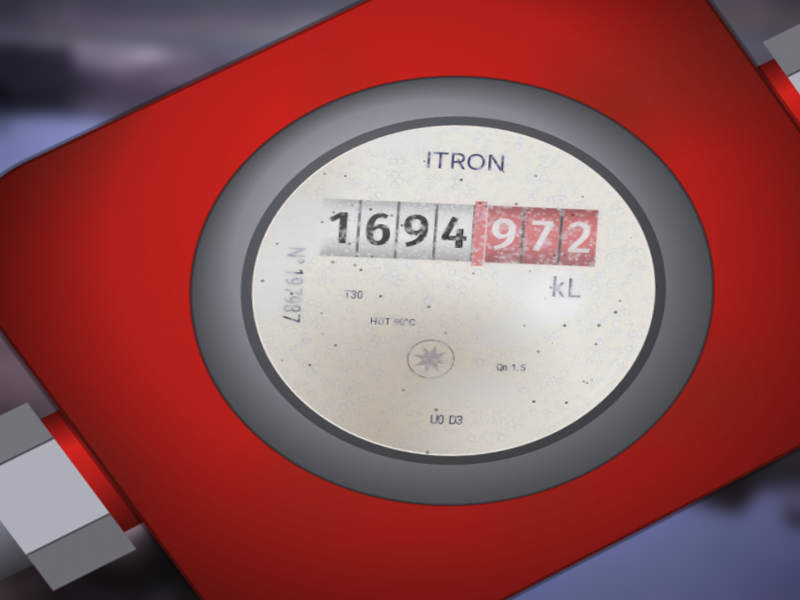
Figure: value=1694.972 unit=kL
